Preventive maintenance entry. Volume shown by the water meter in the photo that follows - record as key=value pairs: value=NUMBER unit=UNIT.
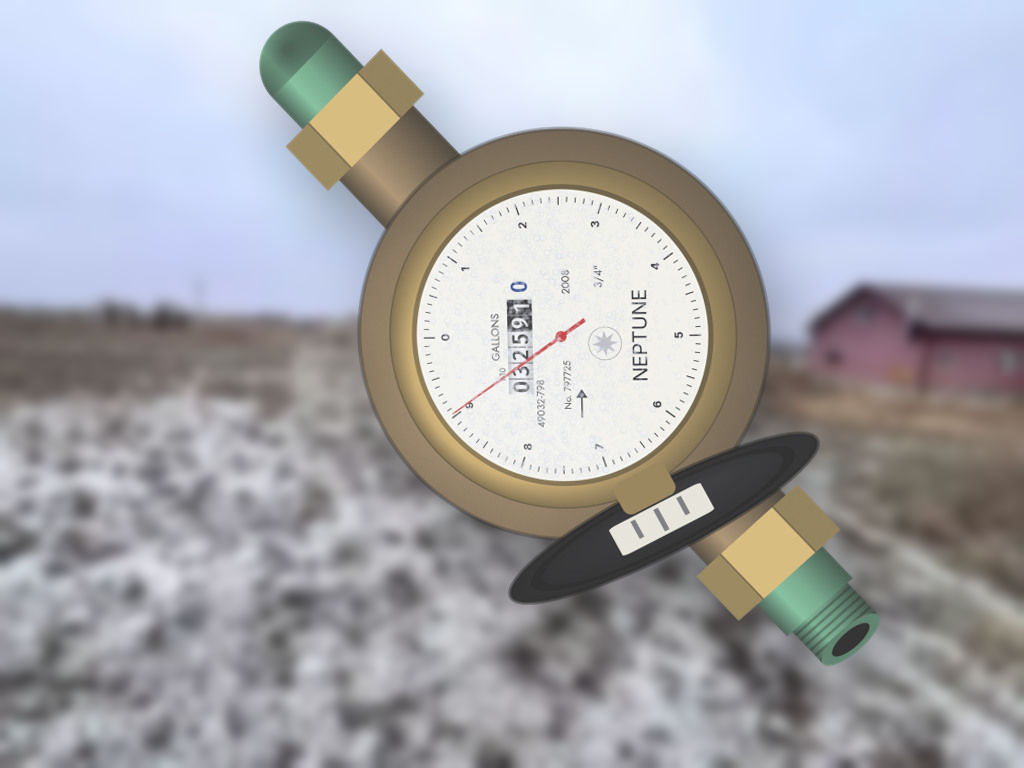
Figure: value=325909.0 unit=gal
